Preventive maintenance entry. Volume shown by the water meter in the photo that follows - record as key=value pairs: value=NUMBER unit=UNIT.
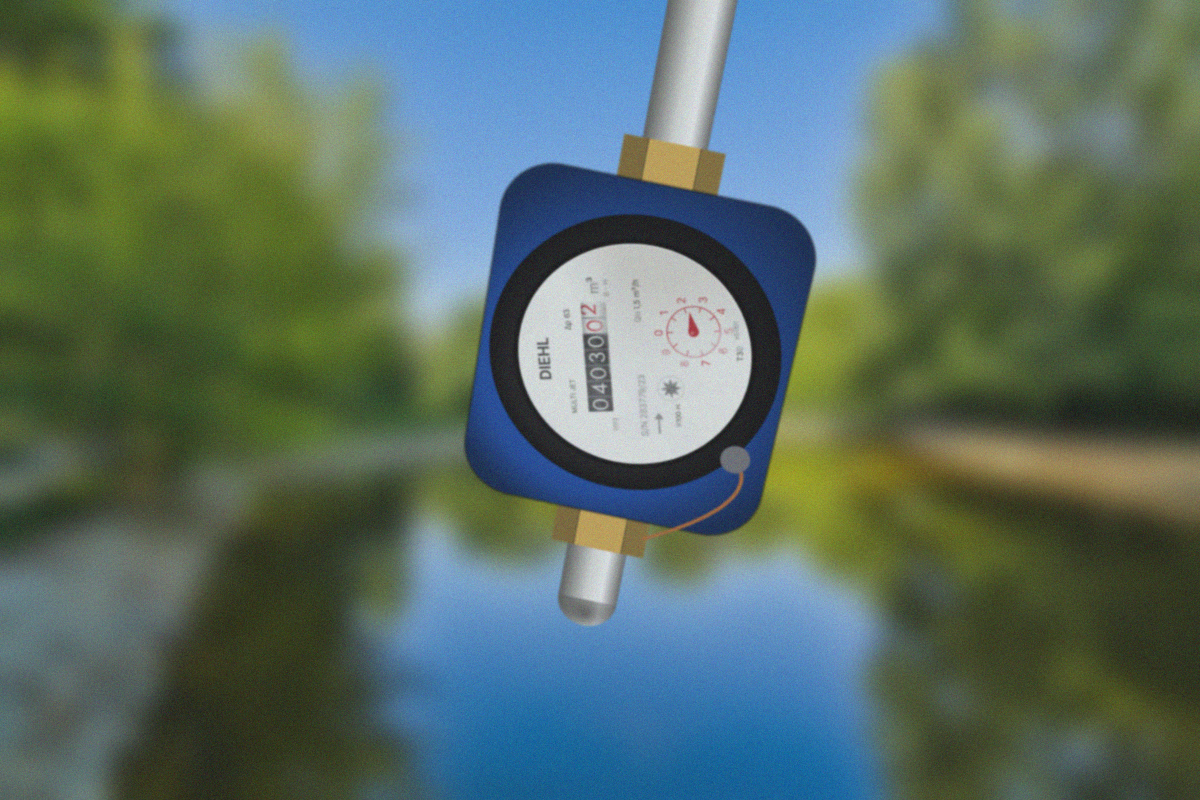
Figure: value=4030.022 unit=m³
